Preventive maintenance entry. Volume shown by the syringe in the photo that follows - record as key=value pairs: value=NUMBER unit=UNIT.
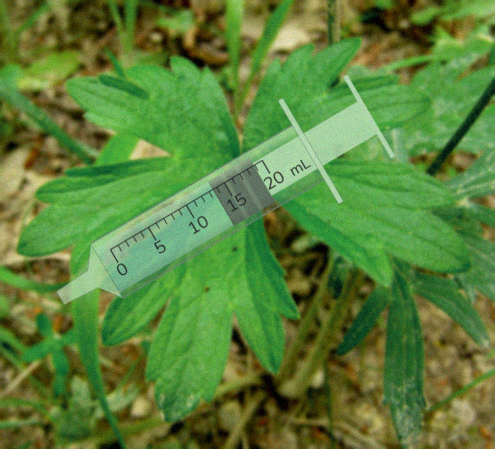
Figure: value=13.5 unit=mL
